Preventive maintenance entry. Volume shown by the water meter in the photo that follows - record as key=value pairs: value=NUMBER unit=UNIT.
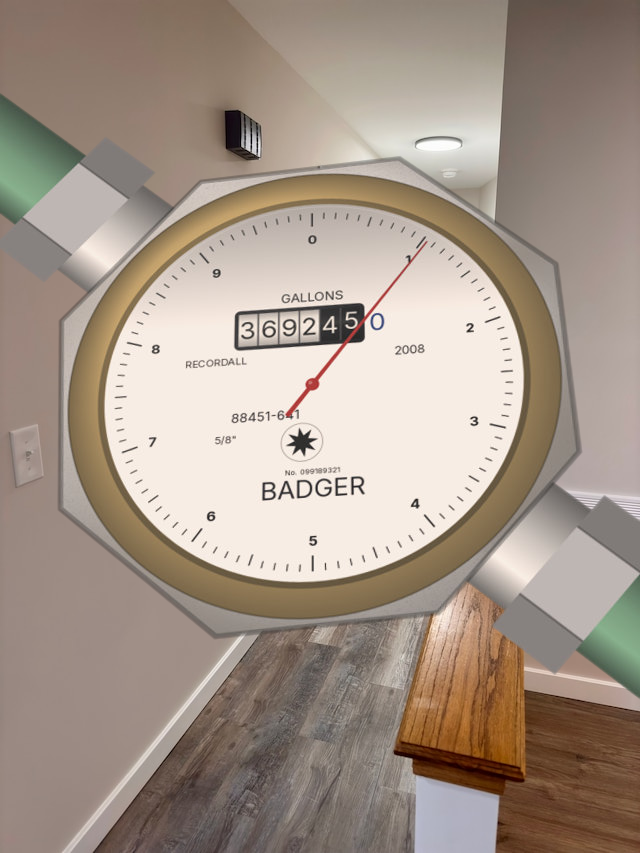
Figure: value=3692451.0 unit=gal
